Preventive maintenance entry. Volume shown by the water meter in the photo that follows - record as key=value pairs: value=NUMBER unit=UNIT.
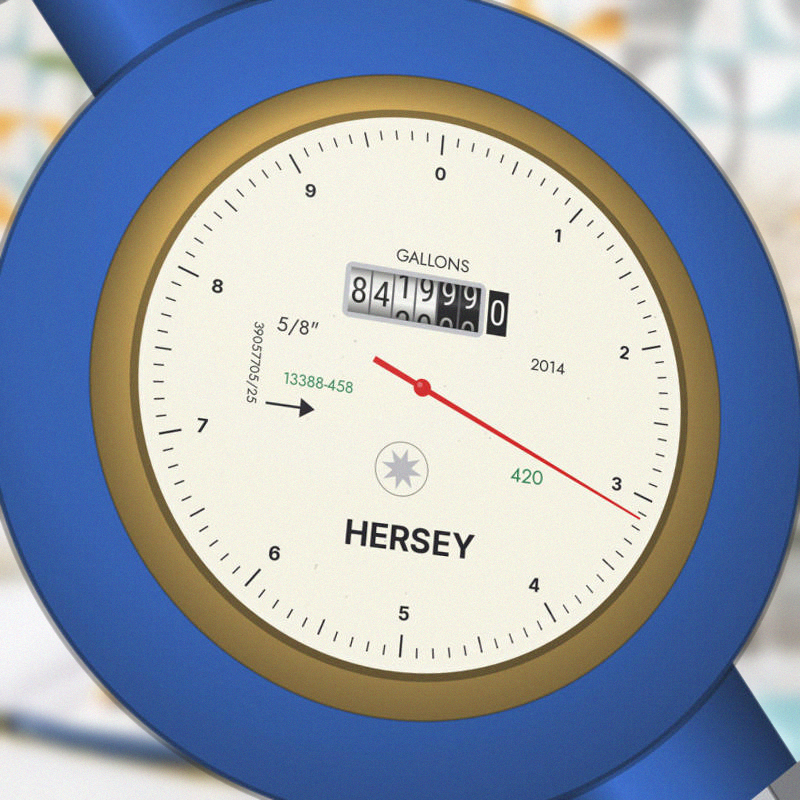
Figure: value=8419993.1 unit=gal
